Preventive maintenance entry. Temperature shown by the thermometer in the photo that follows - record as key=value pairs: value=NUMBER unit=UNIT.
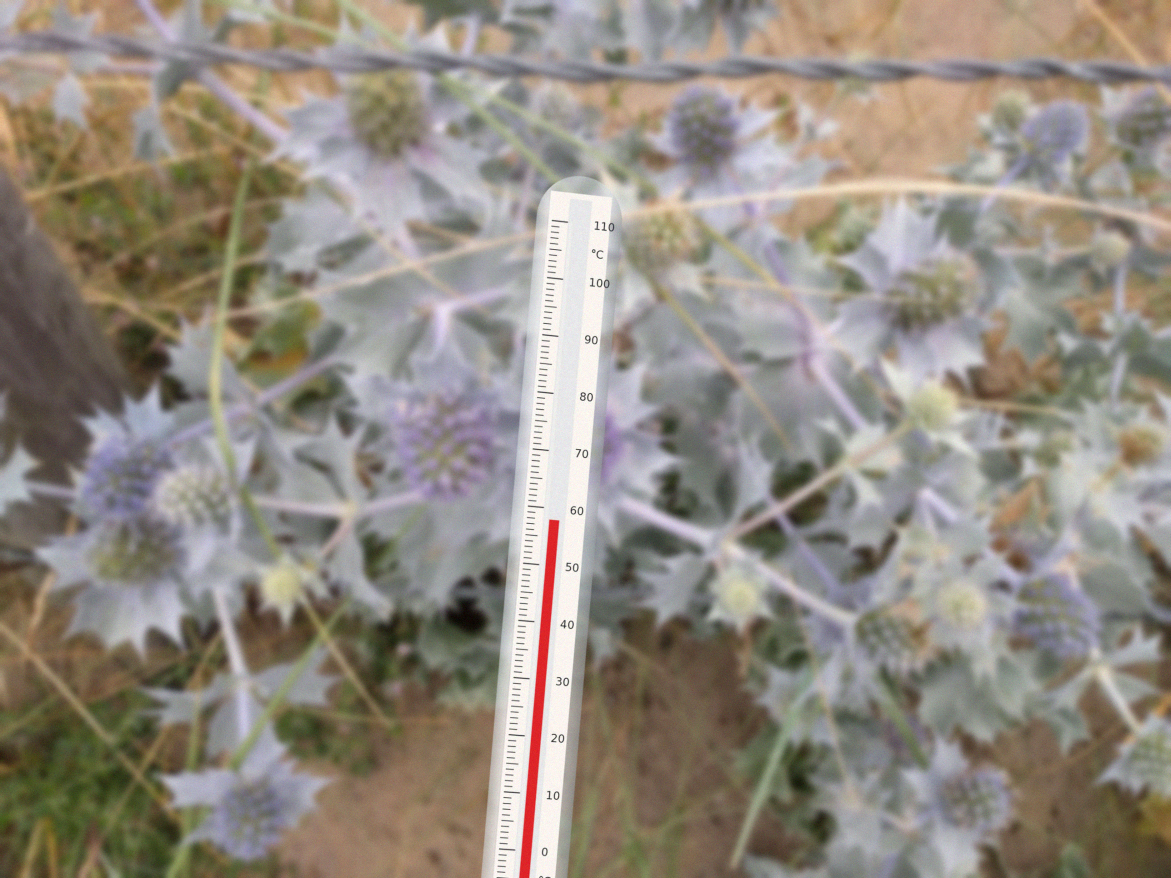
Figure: value=58 unit=°C
